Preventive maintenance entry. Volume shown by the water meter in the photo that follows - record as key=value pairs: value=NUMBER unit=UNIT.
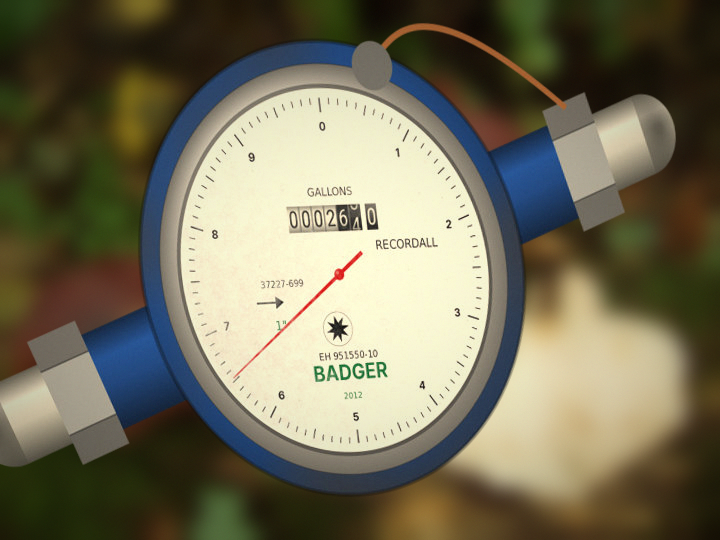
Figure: value=2636.5 unit=gal
